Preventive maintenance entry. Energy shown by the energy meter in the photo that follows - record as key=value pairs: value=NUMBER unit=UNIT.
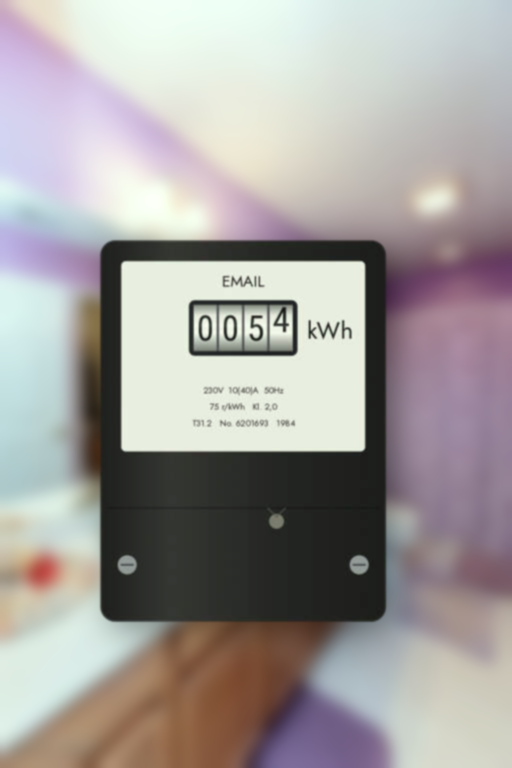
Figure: value=54 unit=kWh
